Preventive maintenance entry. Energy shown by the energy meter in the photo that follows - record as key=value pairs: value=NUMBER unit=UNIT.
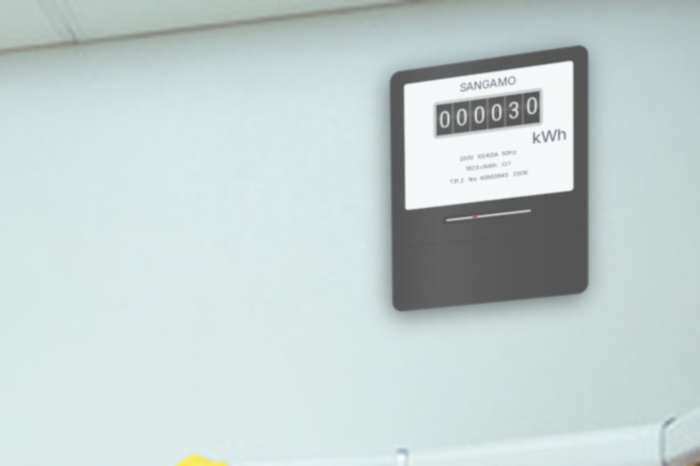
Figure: value=30 unit=kWh
